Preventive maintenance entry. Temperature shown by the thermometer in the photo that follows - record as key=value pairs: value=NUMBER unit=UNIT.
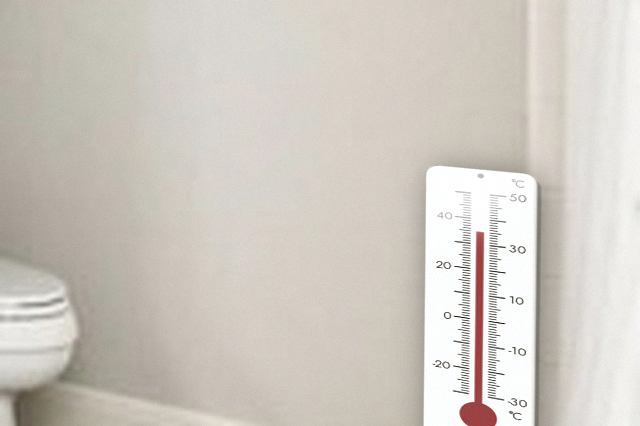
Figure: value=35 unit=°C
